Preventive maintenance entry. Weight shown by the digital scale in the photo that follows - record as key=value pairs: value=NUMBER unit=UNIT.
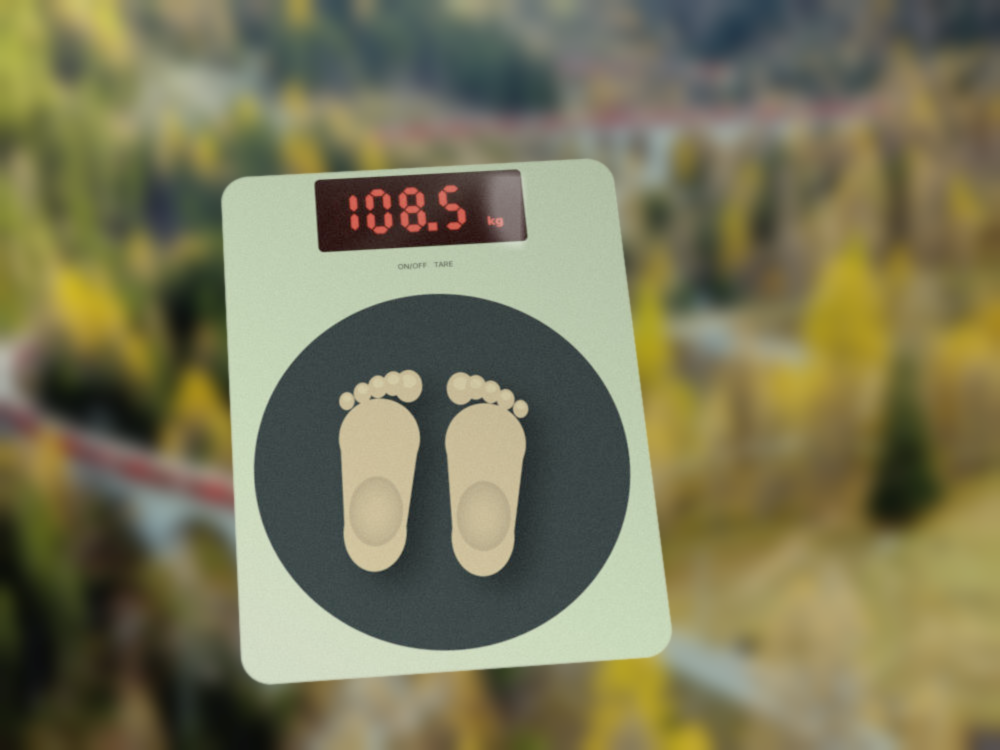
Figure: value=108.5 unit=kg
